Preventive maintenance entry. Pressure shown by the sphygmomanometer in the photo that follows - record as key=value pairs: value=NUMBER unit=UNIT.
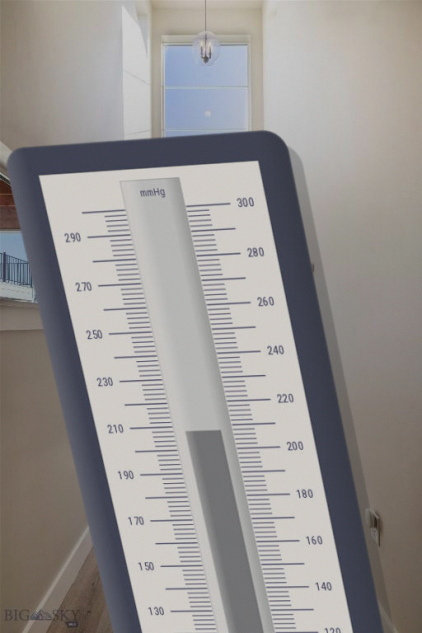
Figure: value=208 unit=mmHg
